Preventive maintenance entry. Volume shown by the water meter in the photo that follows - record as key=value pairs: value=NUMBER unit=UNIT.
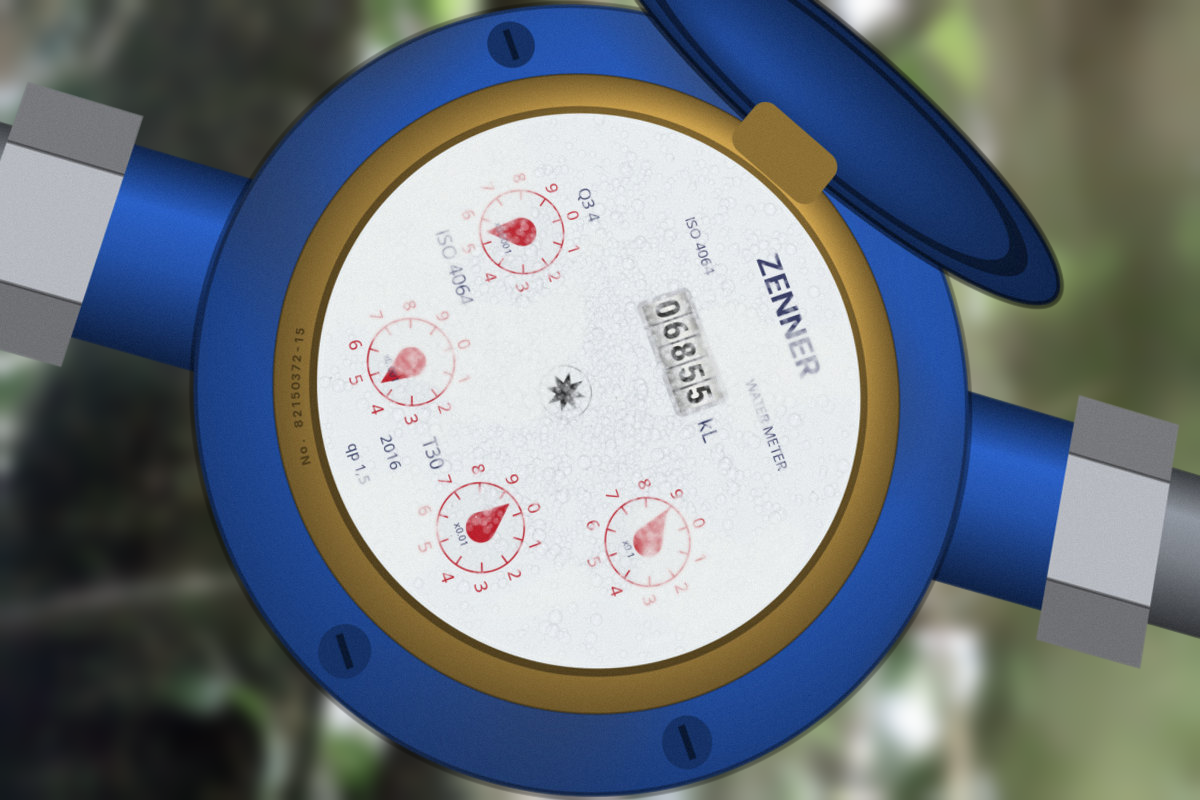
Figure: value=6855.8945 unit=kL
